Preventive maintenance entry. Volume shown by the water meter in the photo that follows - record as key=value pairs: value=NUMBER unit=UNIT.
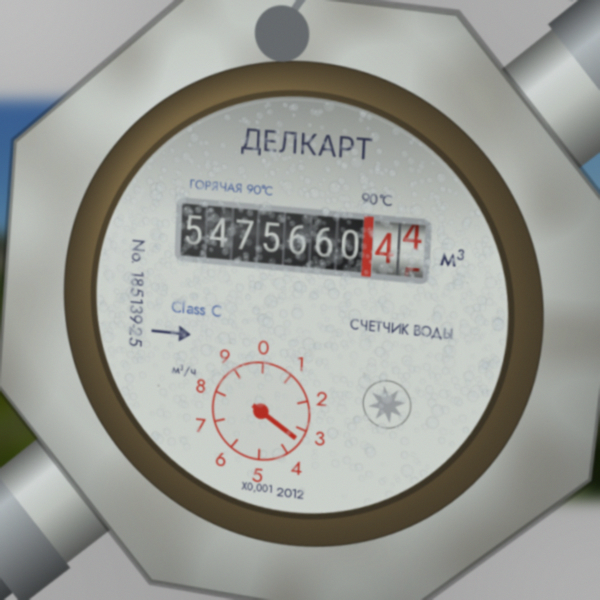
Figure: value=5475660.443 unit=m³
